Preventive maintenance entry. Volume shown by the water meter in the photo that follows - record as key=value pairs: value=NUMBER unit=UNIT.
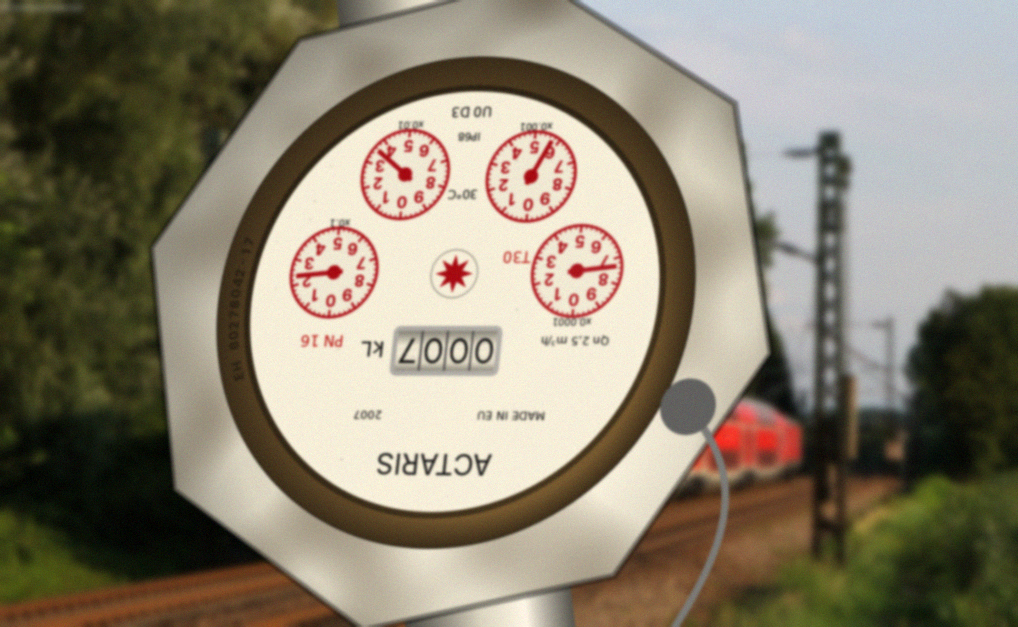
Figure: value=7.2357 unit=kL
